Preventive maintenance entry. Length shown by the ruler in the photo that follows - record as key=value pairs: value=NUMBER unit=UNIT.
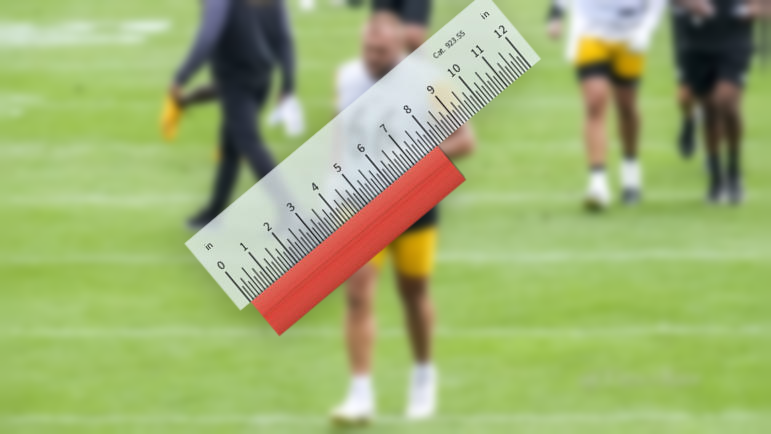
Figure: value=8 unit=in
